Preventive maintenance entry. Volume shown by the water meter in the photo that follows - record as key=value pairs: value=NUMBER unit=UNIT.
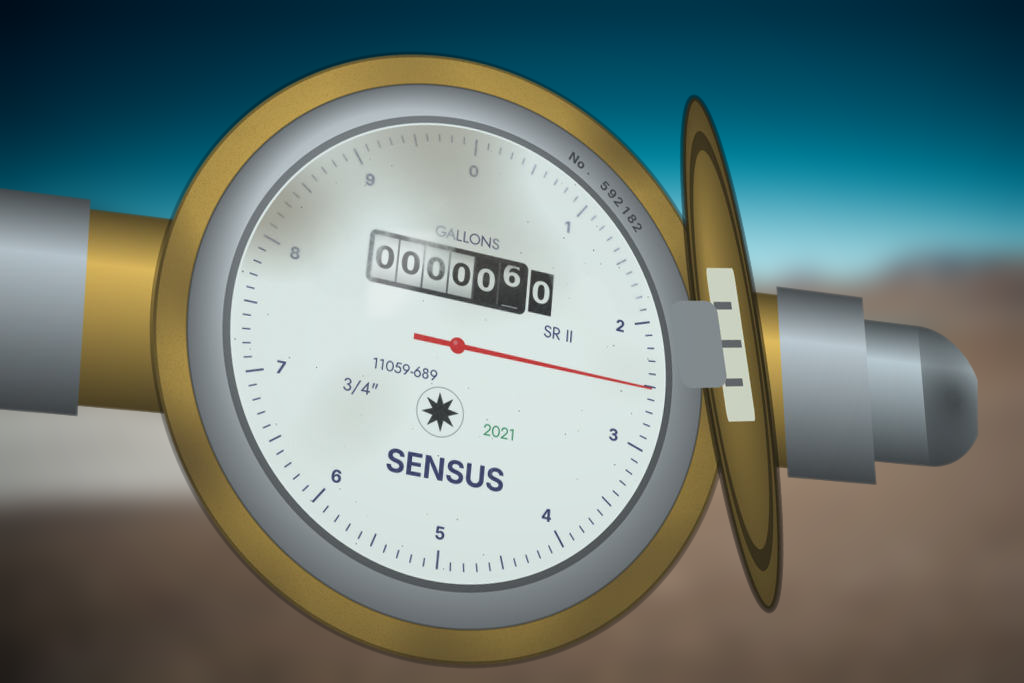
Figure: value=62.5 unit=gal
